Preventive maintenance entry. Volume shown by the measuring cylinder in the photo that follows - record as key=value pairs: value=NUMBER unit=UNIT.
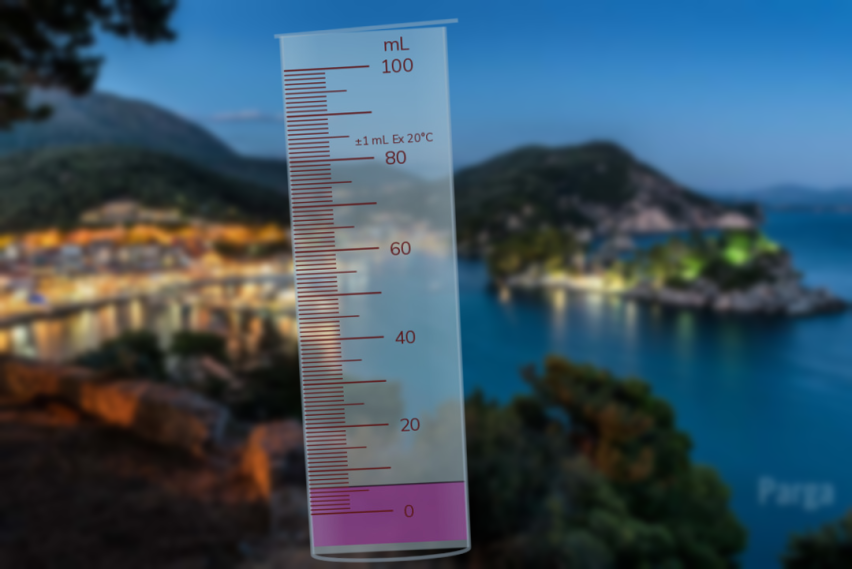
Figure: value=6 unit=mL
